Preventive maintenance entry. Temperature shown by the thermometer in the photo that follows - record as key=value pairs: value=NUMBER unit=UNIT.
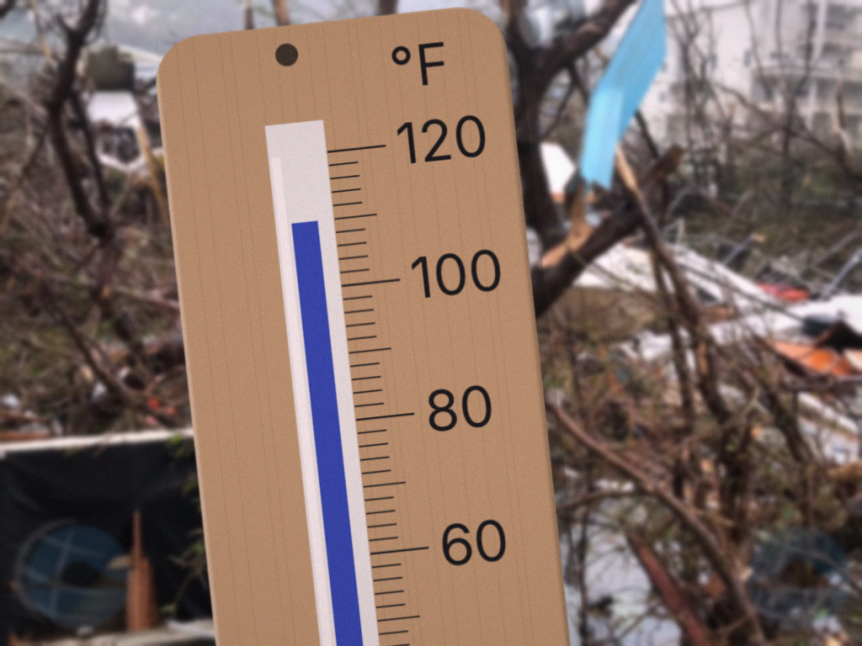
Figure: value=110 unit=°F
